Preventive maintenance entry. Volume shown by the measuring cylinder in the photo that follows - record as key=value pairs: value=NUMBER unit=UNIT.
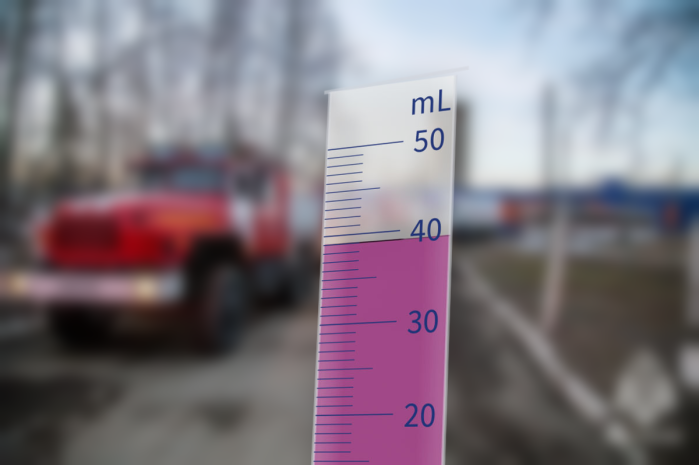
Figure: value=39 unit=mL
